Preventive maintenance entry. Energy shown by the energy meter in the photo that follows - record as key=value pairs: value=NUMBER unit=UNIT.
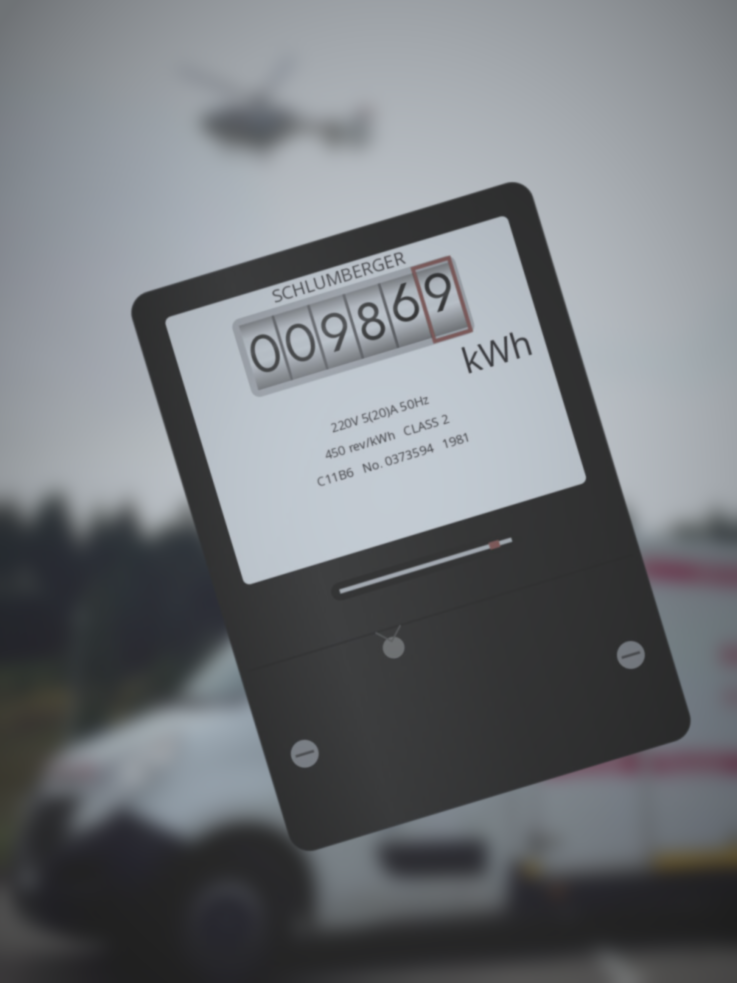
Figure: value=986.9 unit=kWh
